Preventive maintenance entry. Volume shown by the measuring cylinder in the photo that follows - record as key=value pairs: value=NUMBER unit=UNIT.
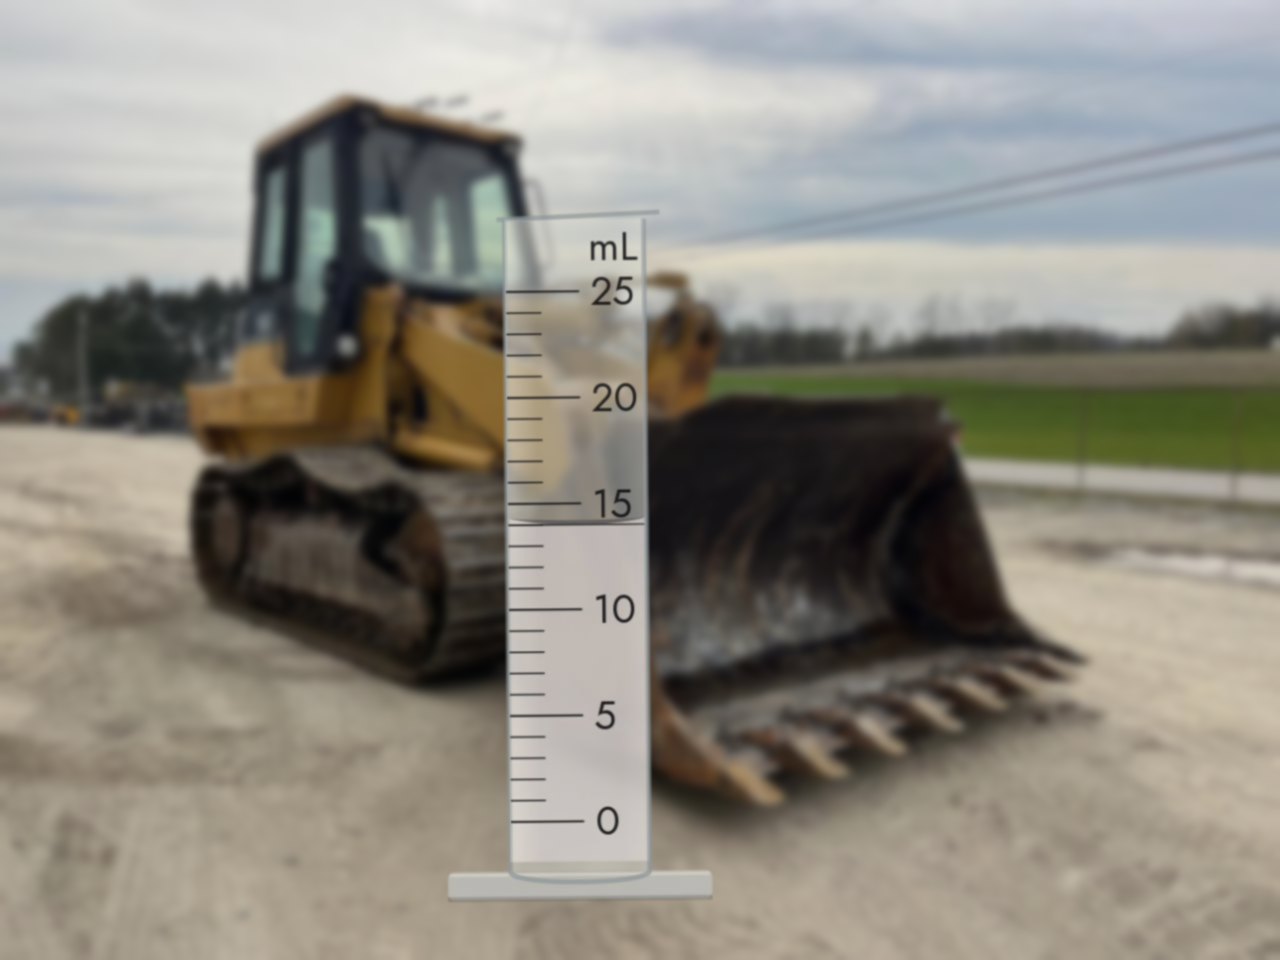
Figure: value=14 unit=mL
